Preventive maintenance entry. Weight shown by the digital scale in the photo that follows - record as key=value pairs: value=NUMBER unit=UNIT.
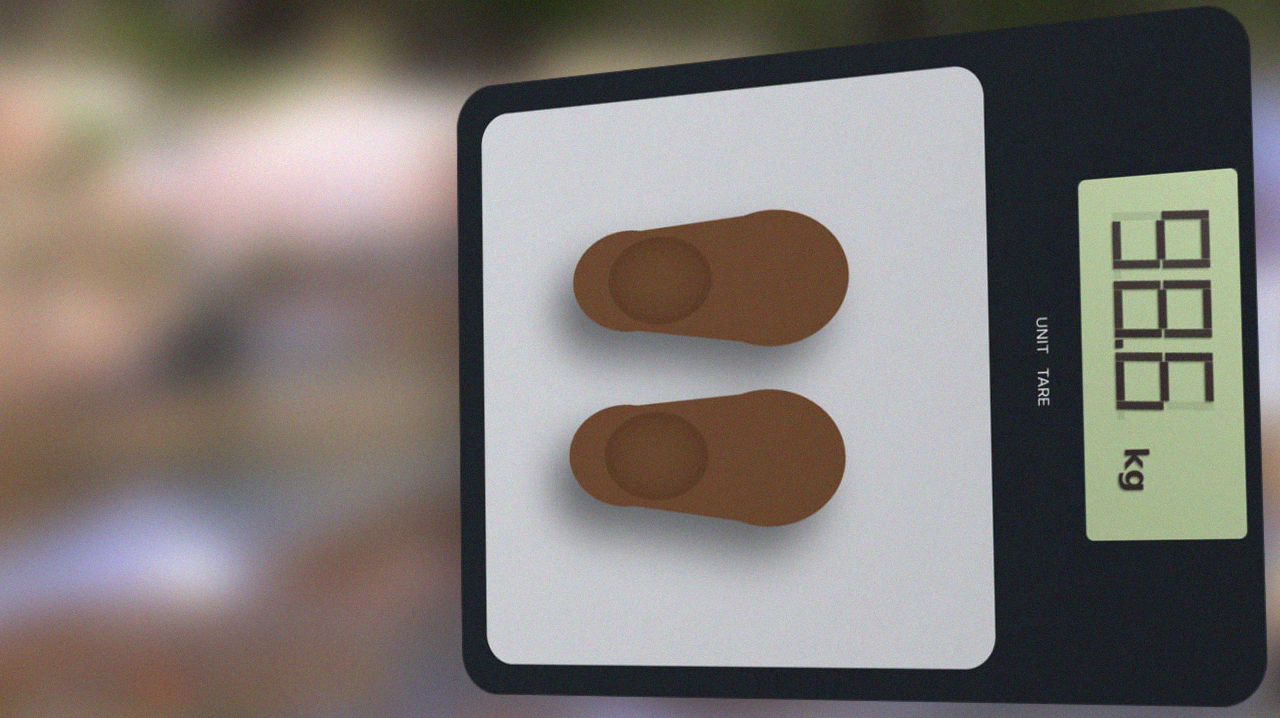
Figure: value=98.6 unit=kg
